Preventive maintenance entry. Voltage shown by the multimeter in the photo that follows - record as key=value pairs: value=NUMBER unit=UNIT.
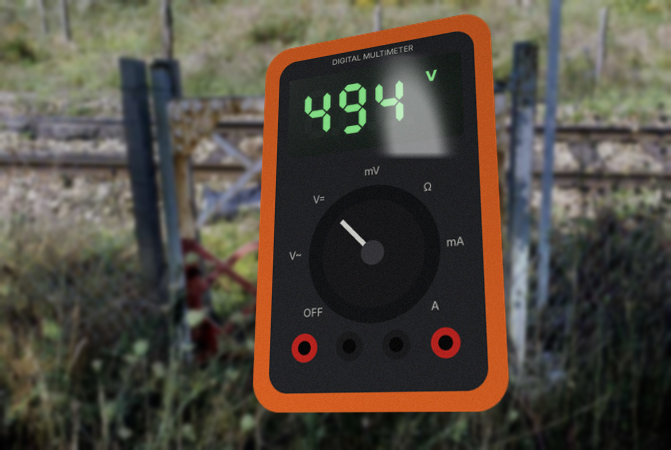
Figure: value=494 unit=V
